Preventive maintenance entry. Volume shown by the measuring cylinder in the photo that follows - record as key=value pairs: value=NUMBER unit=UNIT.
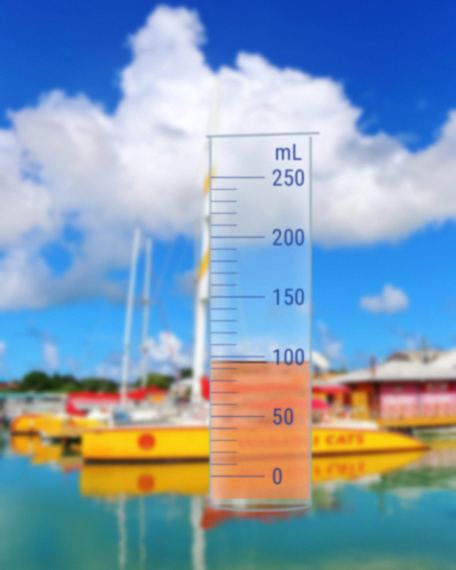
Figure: value=95 unit=mL
